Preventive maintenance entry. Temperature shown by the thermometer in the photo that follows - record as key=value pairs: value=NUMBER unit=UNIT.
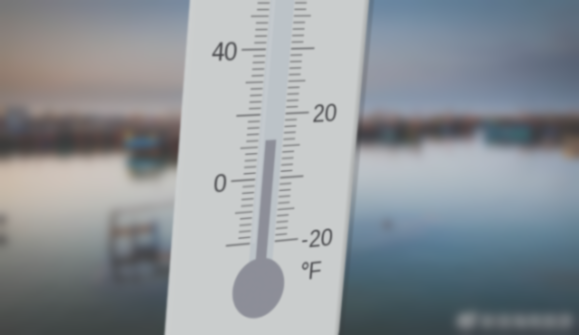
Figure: value=12 unit=°F
